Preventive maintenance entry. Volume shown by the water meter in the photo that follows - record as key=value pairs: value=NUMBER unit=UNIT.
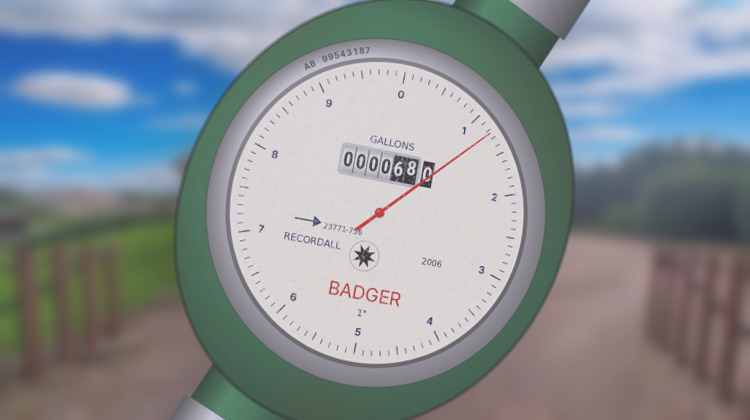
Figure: value=681.2 unit=gal
